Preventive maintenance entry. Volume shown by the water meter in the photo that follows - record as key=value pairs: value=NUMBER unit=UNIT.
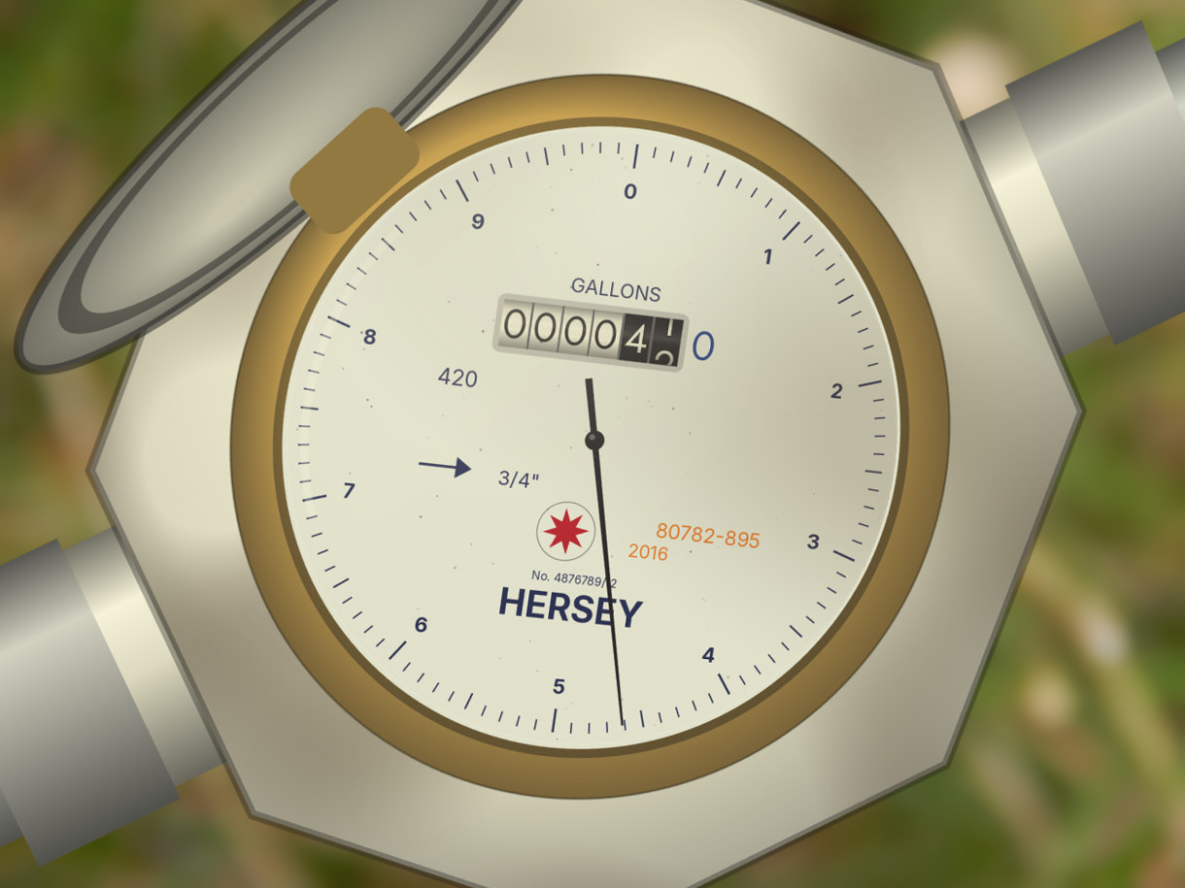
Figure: value=414.6 unit=gal
